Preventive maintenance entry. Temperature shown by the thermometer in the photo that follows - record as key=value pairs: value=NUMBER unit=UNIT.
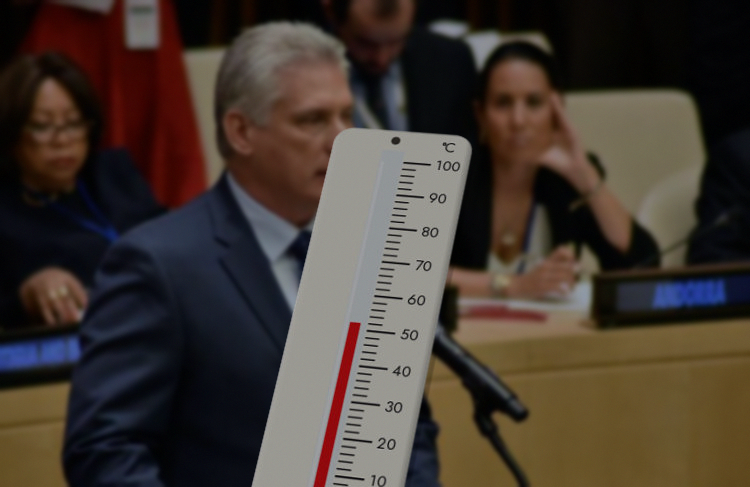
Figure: value=52 unit=°C
